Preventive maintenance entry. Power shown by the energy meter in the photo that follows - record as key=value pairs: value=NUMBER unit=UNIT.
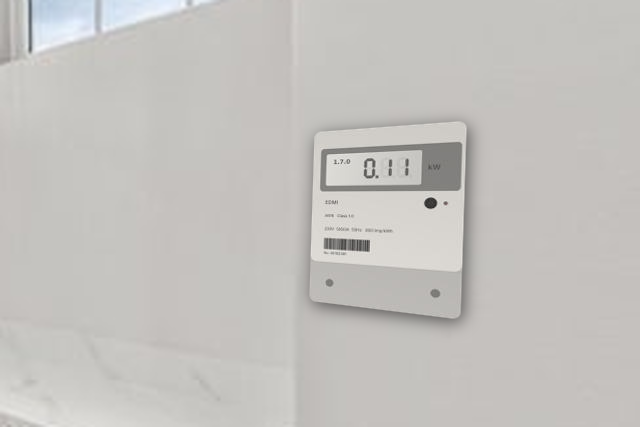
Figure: value=0.11 unit=kW
